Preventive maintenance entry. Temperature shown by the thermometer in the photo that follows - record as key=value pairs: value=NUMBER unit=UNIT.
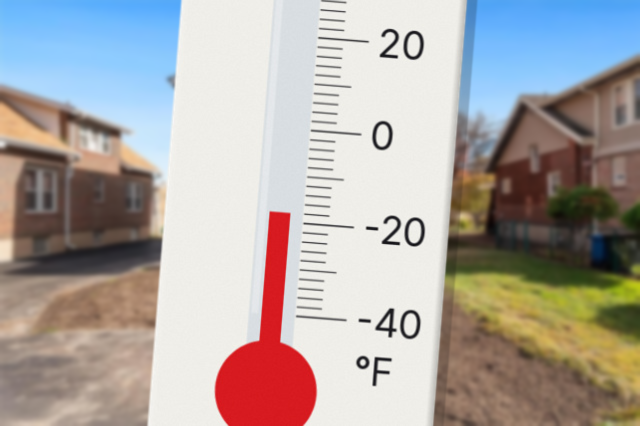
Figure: value=-18 unit=°F
